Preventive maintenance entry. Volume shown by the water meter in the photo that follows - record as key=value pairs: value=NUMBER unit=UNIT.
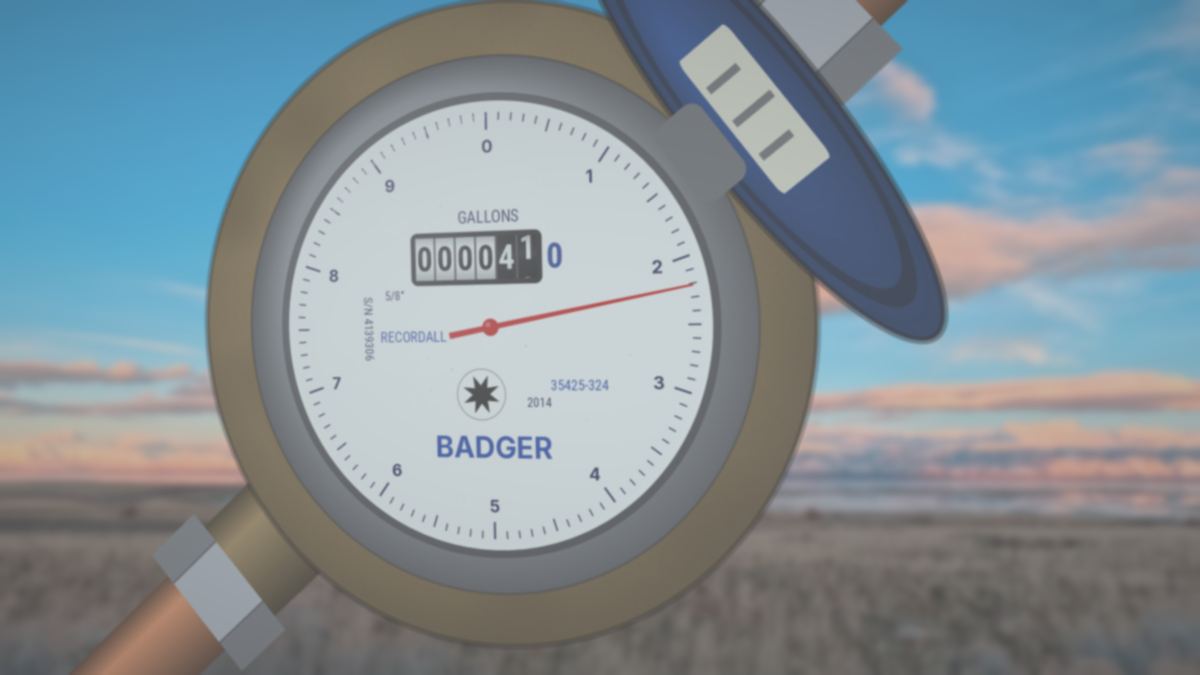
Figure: value=412.2 unit=gal
